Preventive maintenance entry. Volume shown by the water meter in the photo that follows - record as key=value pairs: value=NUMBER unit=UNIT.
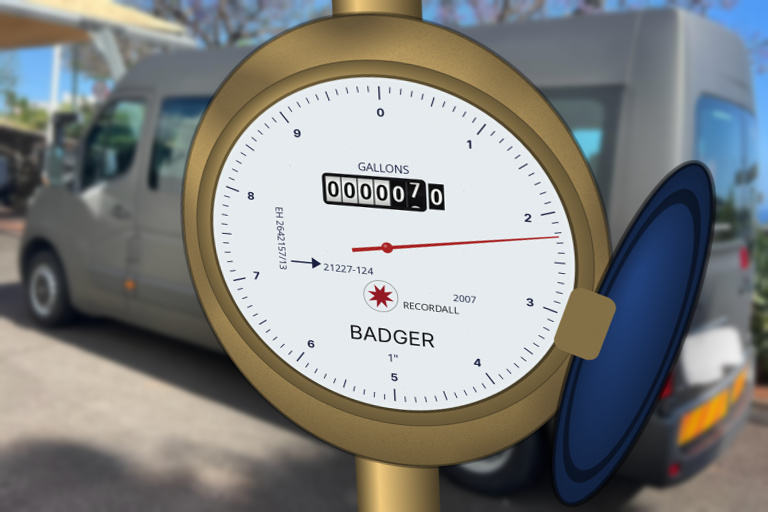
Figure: value=72.2 unit=gal
